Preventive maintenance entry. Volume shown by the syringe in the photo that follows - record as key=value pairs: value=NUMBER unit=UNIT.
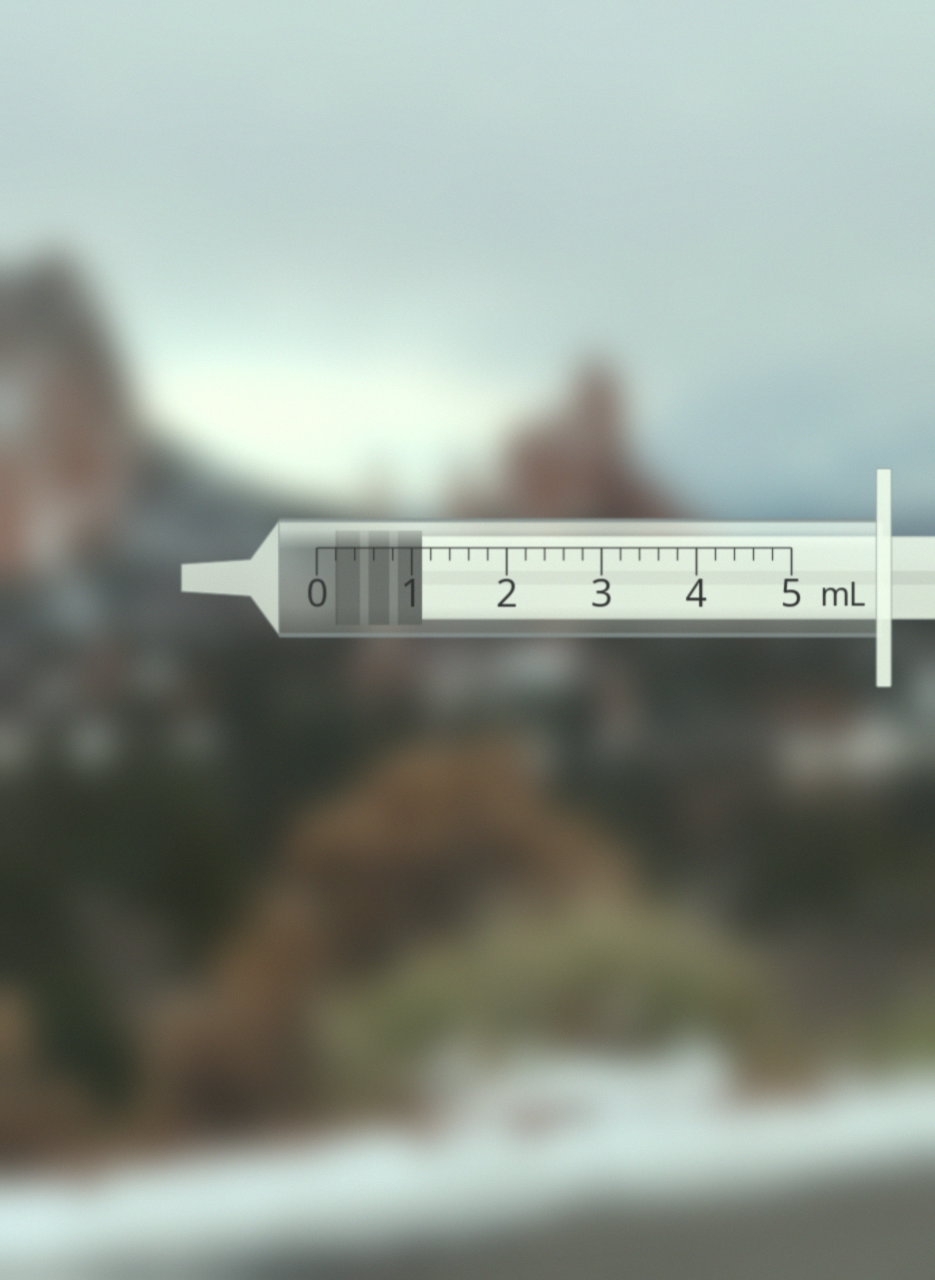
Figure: value=0.2 unit=mL
